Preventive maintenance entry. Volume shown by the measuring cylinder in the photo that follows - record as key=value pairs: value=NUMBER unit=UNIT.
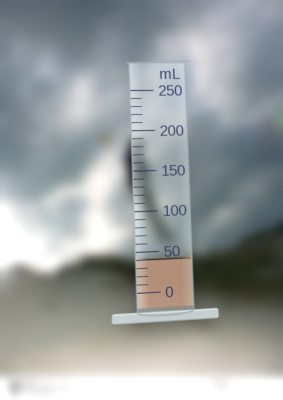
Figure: value=40 unit=mL
